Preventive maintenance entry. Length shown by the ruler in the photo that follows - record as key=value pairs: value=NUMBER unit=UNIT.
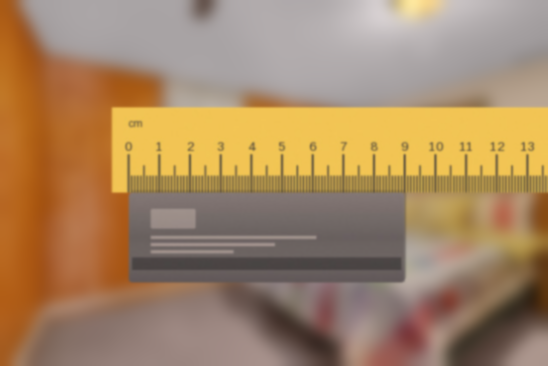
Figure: value=9 unit=cm
